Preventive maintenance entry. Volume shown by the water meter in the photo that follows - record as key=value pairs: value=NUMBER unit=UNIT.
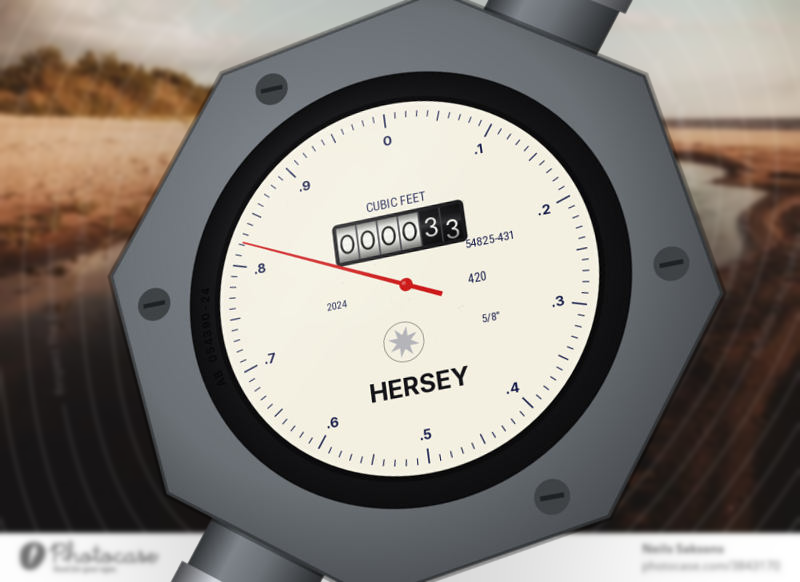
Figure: value=32.82 unit=ft³
